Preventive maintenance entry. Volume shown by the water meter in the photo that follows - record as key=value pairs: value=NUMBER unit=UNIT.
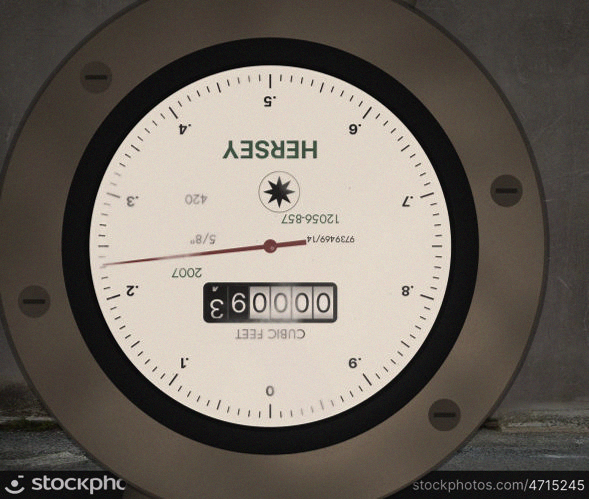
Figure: value=93.23 unit=ft³
